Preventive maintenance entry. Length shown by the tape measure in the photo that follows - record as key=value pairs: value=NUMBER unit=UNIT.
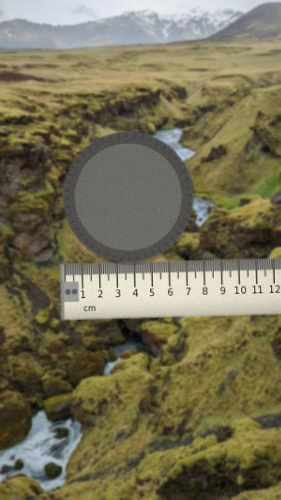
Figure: value=7.5 unit=cm
